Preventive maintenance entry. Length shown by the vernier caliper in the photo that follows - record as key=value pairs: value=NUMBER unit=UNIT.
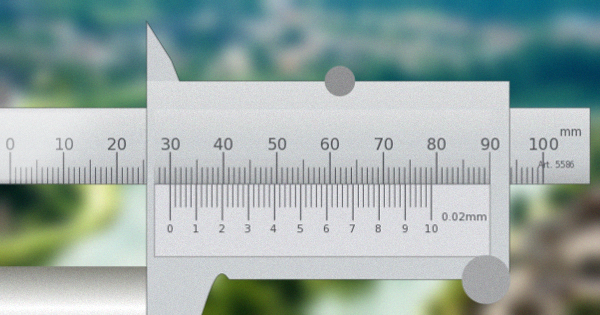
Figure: value=30.0 unit=mm
